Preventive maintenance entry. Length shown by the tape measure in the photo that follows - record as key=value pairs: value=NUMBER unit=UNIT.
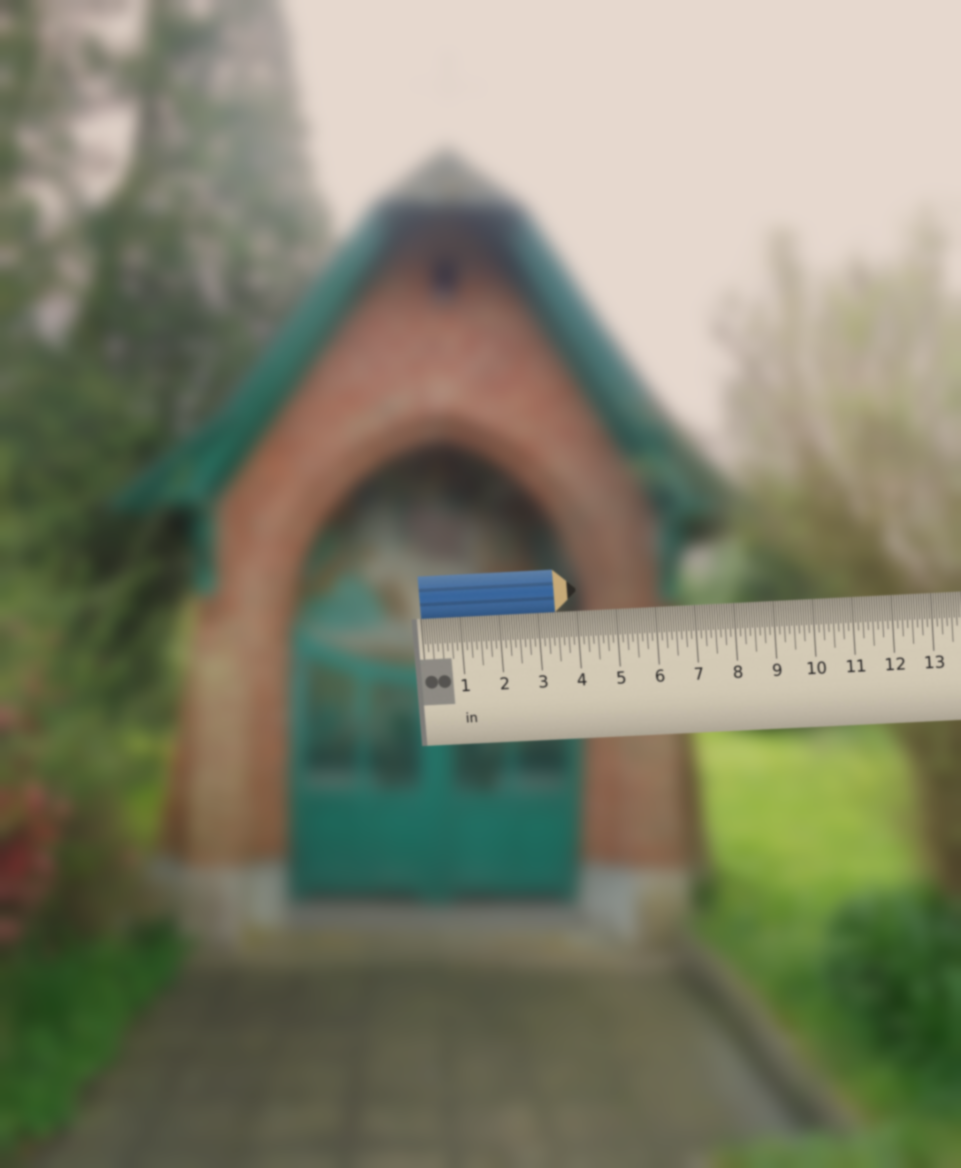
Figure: value=4 unit=in
